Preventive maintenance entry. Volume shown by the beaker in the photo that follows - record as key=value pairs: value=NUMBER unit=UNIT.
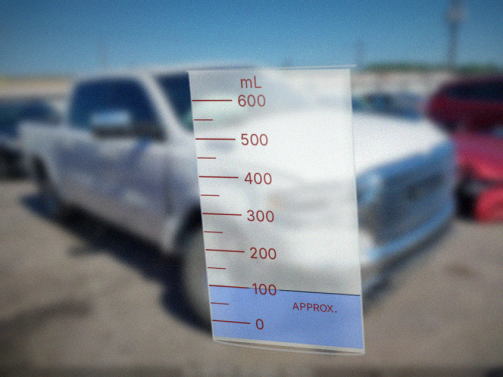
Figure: value=100 unit=mL
